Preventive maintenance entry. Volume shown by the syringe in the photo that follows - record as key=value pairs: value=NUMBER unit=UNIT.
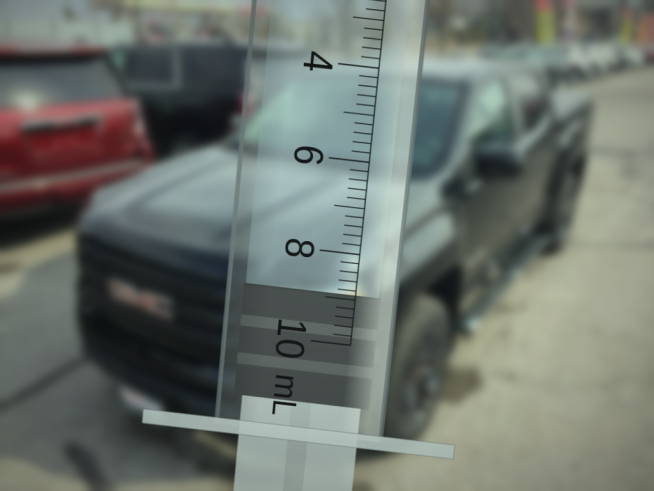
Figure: value=8.9 unit=mL
